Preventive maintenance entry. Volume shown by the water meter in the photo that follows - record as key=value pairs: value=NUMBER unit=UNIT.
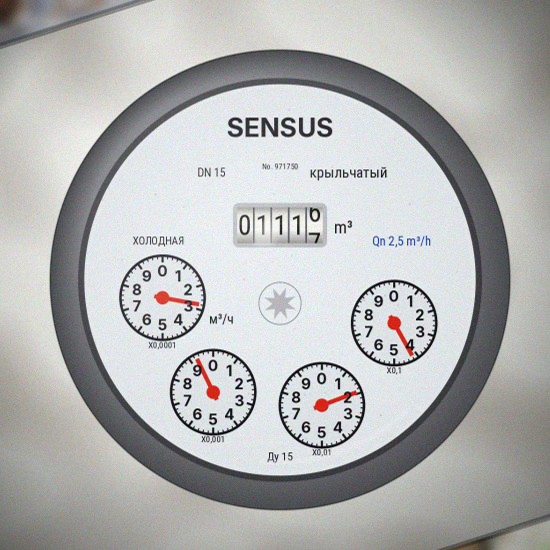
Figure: value=1116.4192 unit=m³
